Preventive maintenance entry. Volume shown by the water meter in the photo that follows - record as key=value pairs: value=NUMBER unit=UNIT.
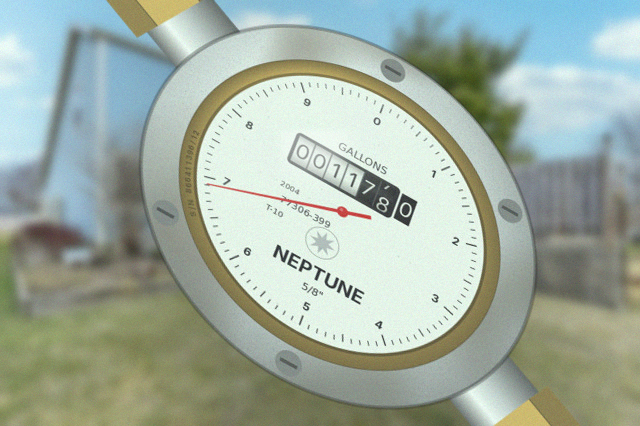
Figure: value=11776.9 unit=gal
